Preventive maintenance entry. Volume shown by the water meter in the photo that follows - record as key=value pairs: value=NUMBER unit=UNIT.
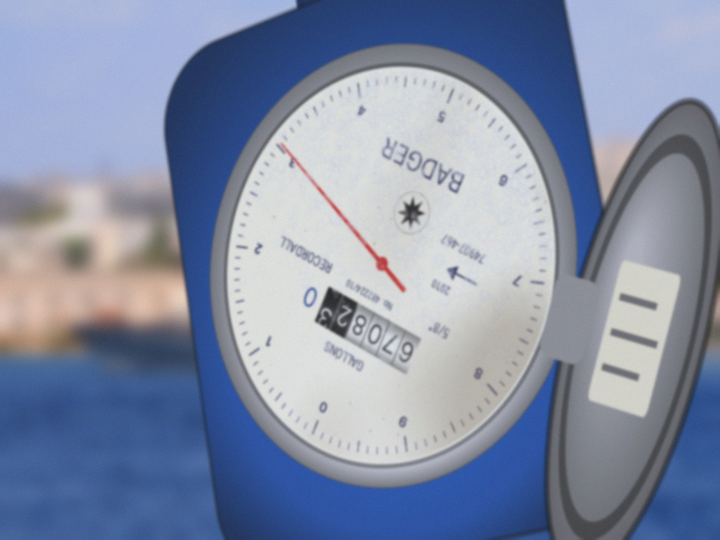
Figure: value=6708233.0 unit=gal
